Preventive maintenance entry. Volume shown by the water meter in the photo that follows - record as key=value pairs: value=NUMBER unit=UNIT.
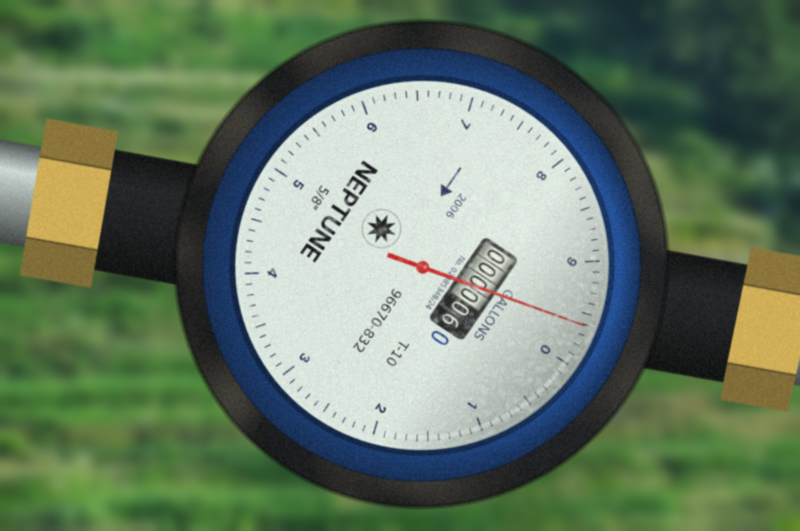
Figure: value=59.6 unit=gal
